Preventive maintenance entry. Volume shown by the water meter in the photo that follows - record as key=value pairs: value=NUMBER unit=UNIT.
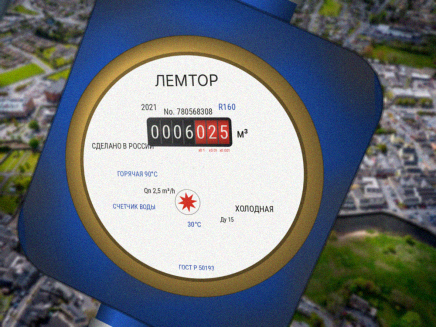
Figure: value=6.025 unit=m³
